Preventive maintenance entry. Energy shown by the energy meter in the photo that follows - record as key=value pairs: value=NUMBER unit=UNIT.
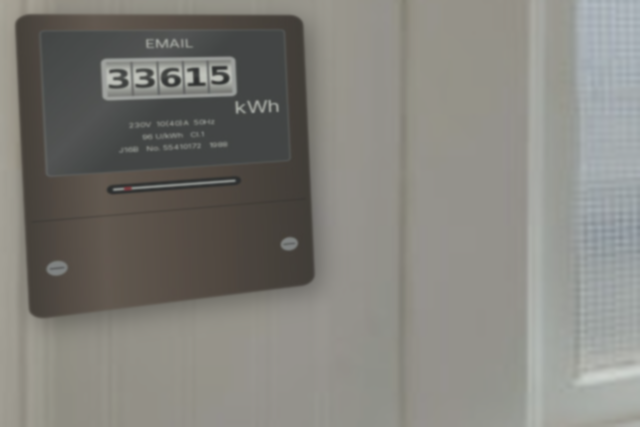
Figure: value=33615 unit=kWh
